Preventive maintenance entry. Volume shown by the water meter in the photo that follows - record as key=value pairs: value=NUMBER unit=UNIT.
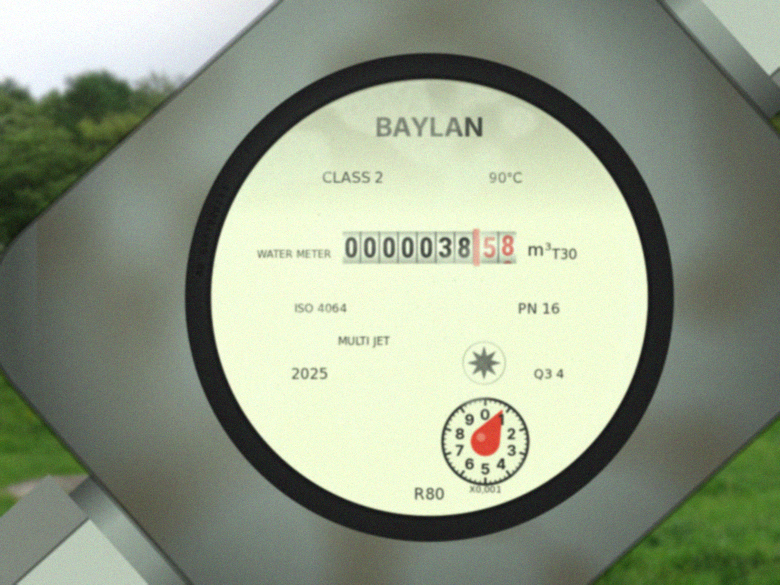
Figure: value=38.580 unit=m³
